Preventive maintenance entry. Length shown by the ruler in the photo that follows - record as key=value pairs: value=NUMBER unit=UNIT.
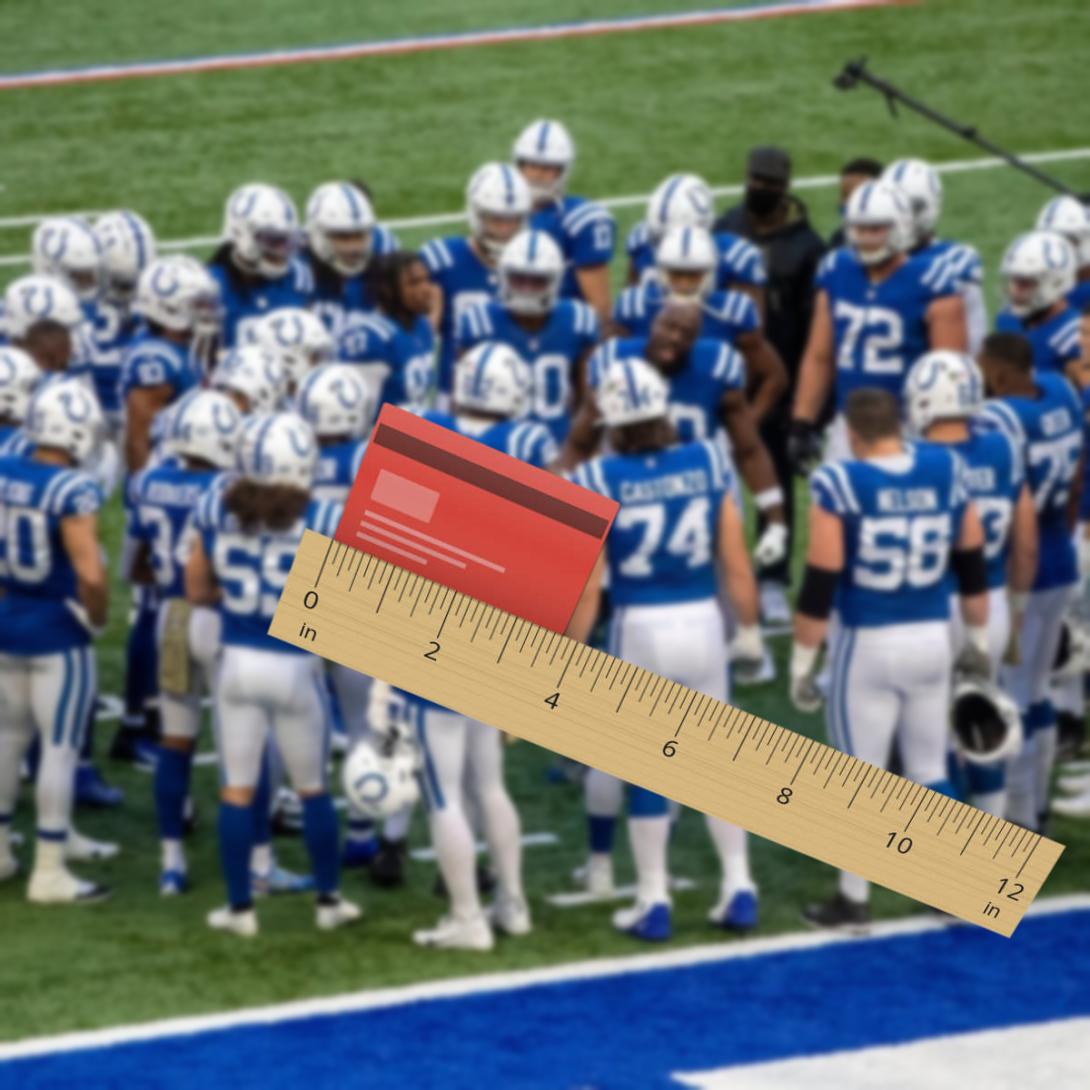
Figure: value=3.75 unit=in
